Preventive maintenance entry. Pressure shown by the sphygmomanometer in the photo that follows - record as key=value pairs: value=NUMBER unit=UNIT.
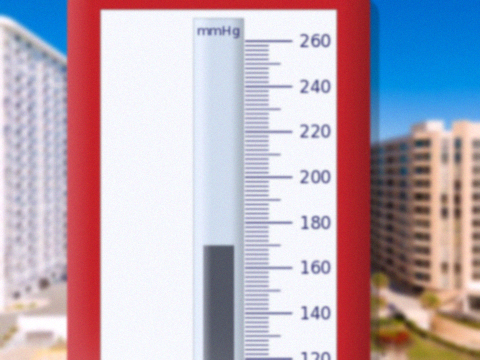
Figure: value=170 unit=mmHg
